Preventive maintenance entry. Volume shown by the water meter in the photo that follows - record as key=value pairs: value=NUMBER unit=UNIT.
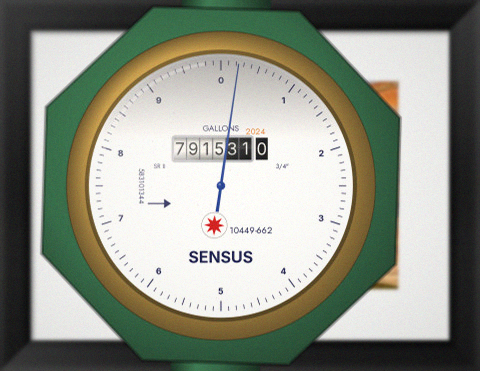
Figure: value=7915310.2 unit=gal
